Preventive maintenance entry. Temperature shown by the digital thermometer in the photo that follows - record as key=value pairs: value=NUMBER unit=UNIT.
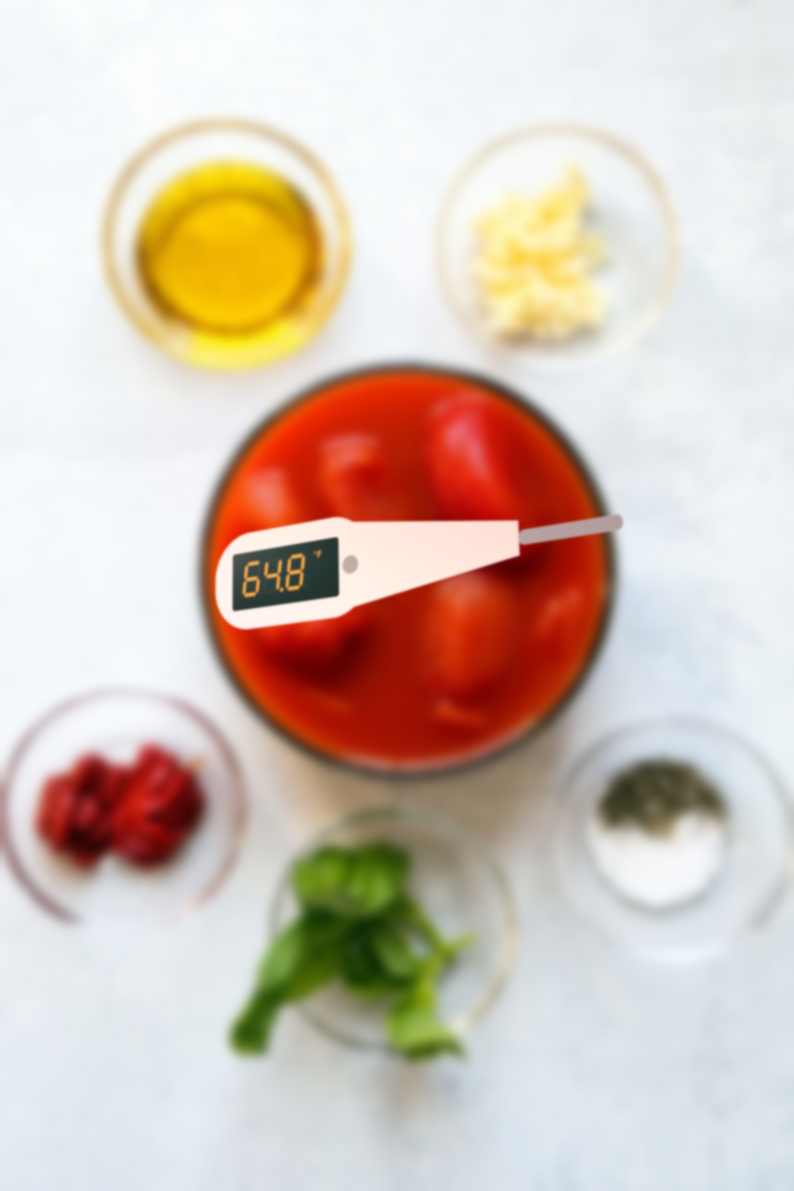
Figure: value=64.8 unit=°F
